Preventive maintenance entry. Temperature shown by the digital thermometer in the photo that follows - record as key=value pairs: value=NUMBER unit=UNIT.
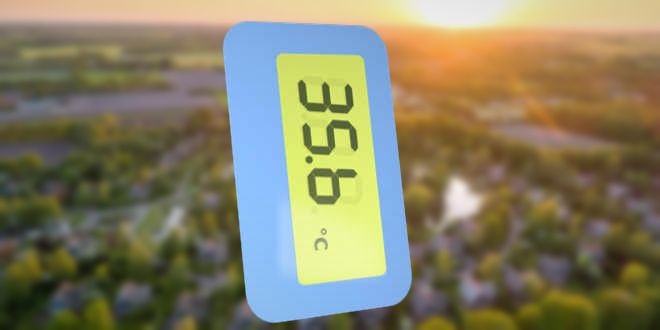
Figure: value=35.6 unit=°C
